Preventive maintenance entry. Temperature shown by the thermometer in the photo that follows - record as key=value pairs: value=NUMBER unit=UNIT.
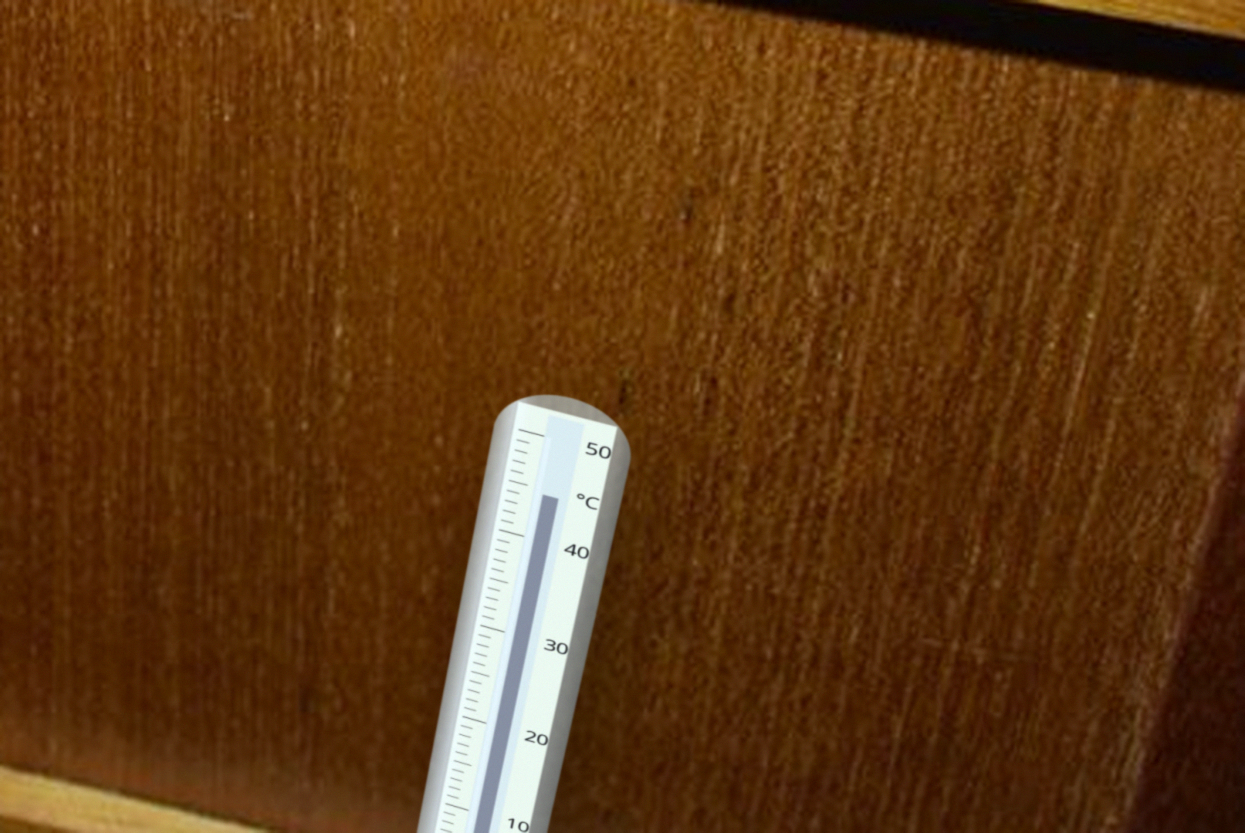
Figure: value=44.5 unit=°C
